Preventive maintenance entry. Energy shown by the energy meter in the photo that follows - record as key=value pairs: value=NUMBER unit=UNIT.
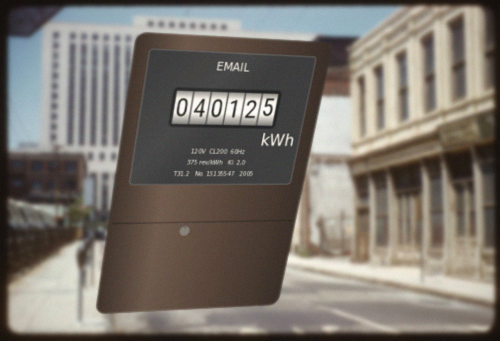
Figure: value=40125 unit=kWh
